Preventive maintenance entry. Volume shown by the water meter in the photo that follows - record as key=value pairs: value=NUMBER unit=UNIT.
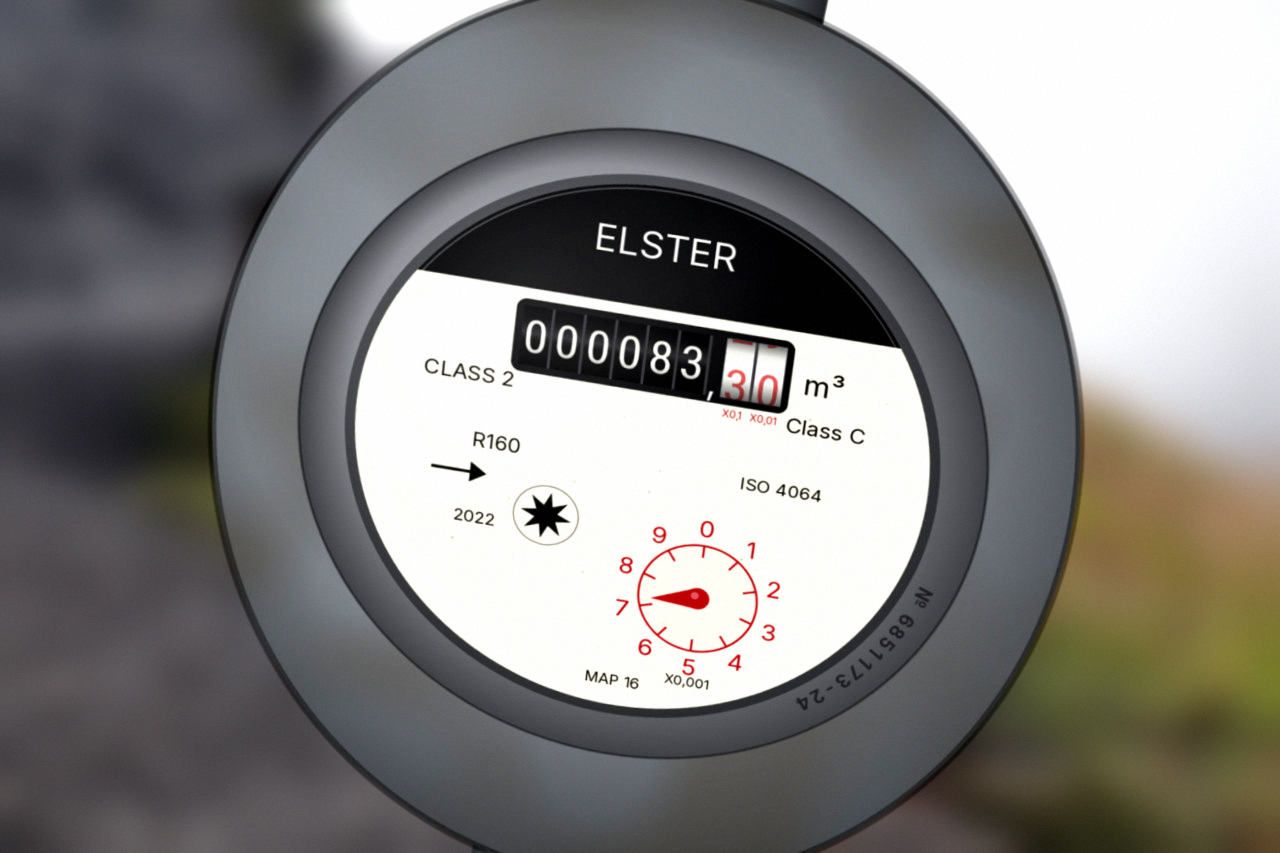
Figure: value=83.297 unit=m³
